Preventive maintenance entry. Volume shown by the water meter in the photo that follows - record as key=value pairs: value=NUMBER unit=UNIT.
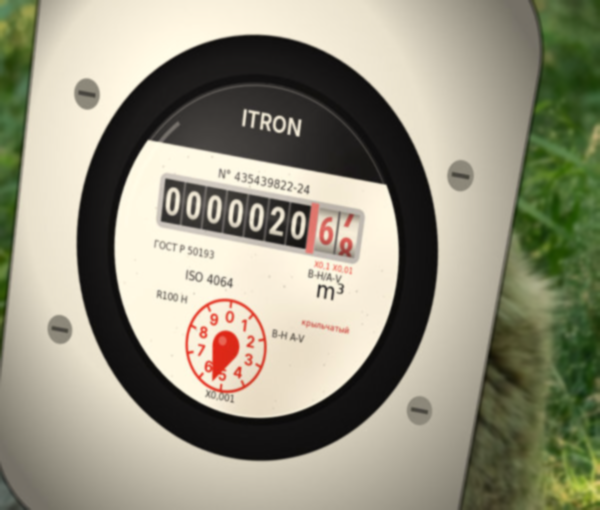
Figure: value=20.675 unit=m³
